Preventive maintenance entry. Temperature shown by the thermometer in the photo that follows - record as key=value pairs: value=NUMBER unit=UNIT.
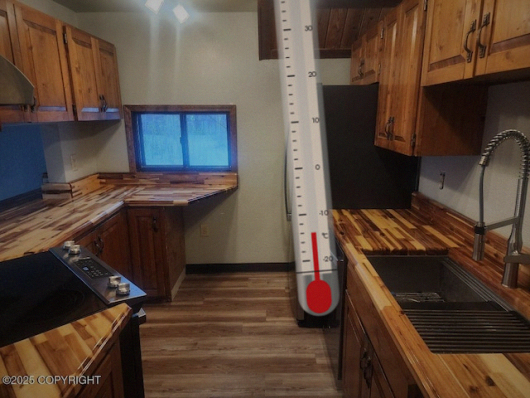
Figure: value=-14 unit=°C
